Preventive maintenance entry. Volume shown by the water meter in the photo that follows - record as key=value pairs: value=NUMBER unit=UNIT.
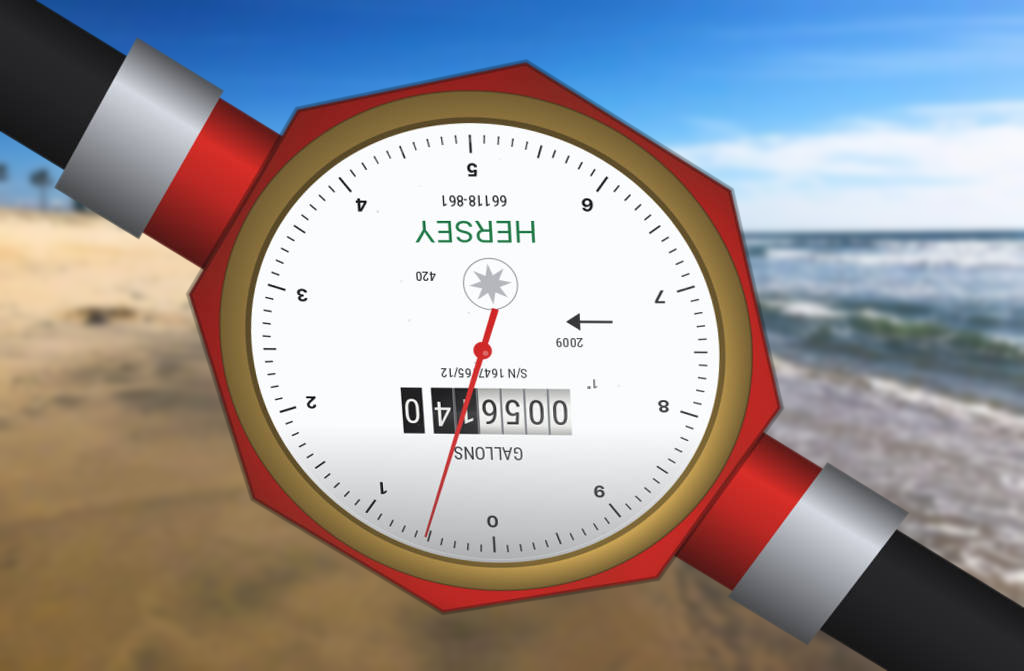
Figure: value=56140.5 unit=gal
